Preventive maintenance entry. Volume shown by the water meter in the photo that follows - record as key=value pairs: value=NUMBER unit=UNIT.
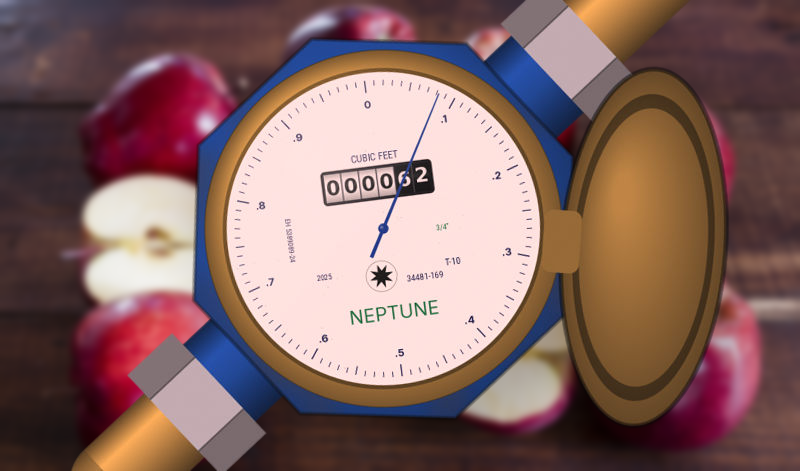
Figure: value=62.08 unit=ft³
